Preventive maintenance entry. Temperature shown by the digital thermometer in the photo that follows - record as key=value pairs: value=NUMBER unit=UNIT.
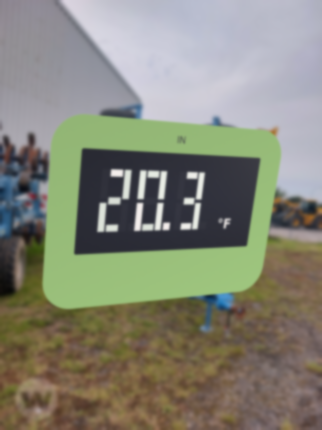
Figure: value=20.3 unit=°F
